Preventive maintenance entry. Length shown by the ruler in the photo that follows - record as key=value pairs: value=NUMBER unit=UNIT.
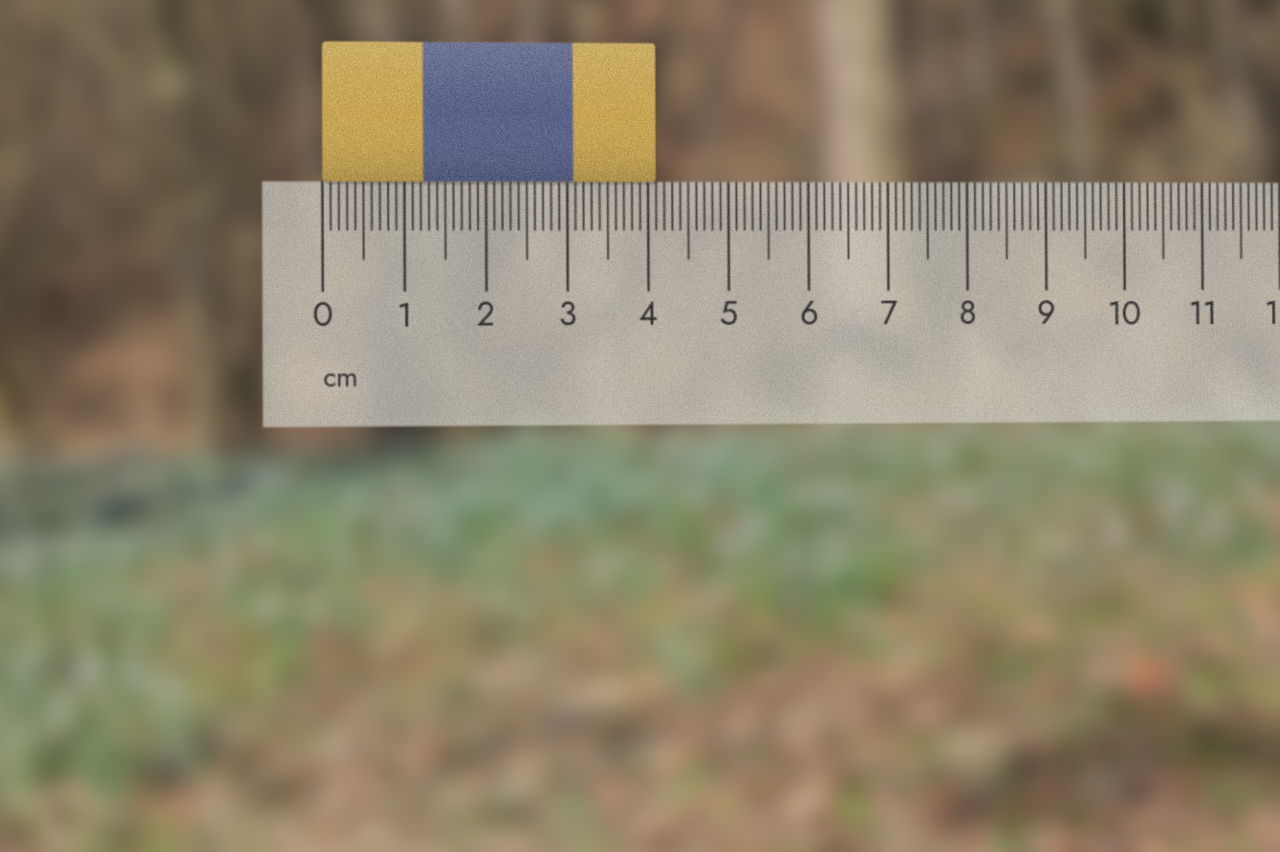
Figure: value=4.1 unit=cm
